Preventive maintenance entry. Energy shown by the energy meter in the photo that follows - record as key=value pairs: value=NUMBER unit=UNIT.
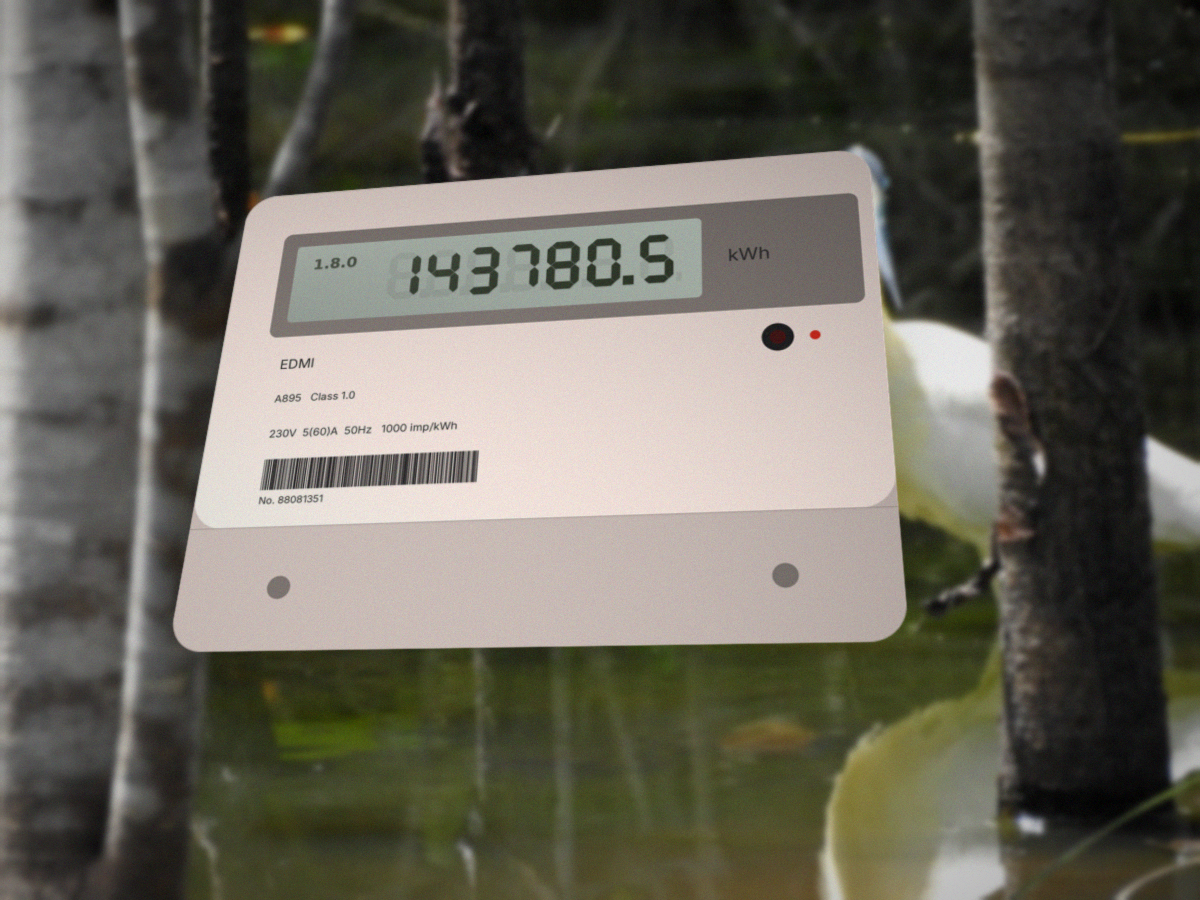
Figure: value=143780.5 unit=kWh
